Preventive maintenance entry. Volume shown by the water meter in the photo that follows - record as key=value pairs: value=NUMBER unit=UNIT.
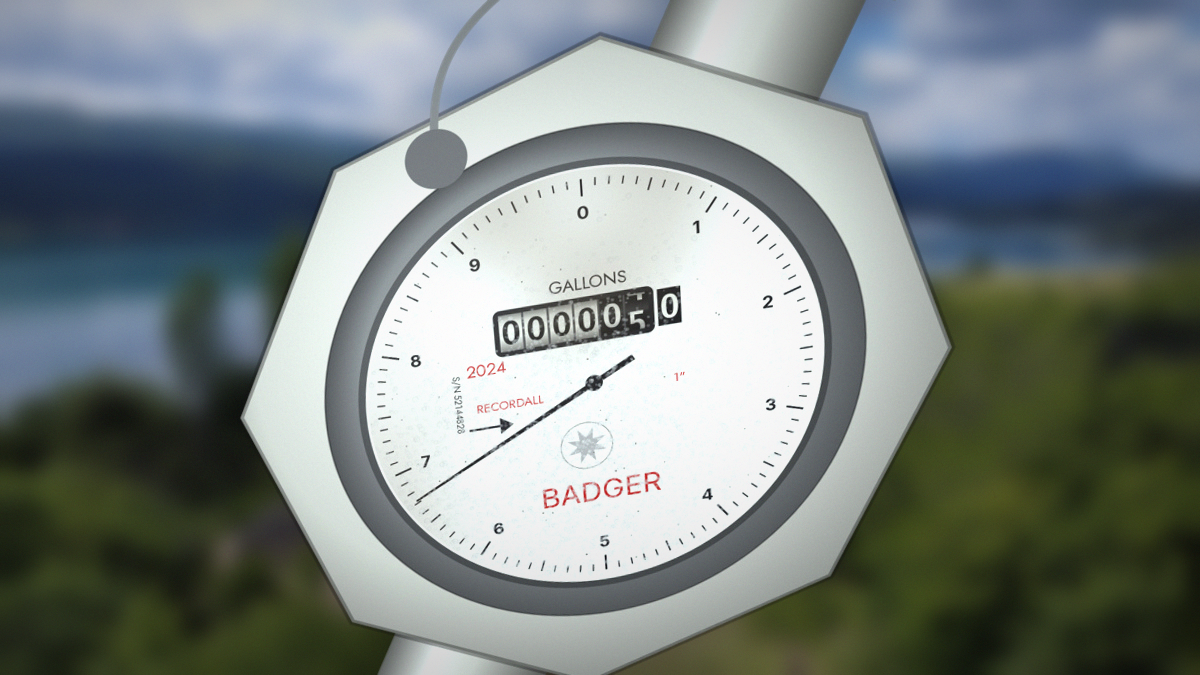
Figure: value=46.7 unit=gal
